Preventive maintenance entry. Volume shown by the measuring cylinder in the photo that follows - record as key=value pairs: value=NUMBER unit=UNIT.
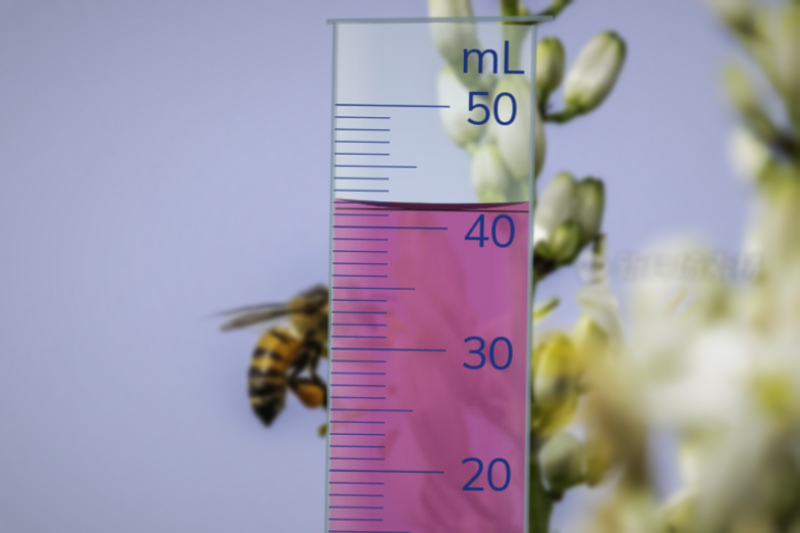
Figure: value=41.5 unit=mL
